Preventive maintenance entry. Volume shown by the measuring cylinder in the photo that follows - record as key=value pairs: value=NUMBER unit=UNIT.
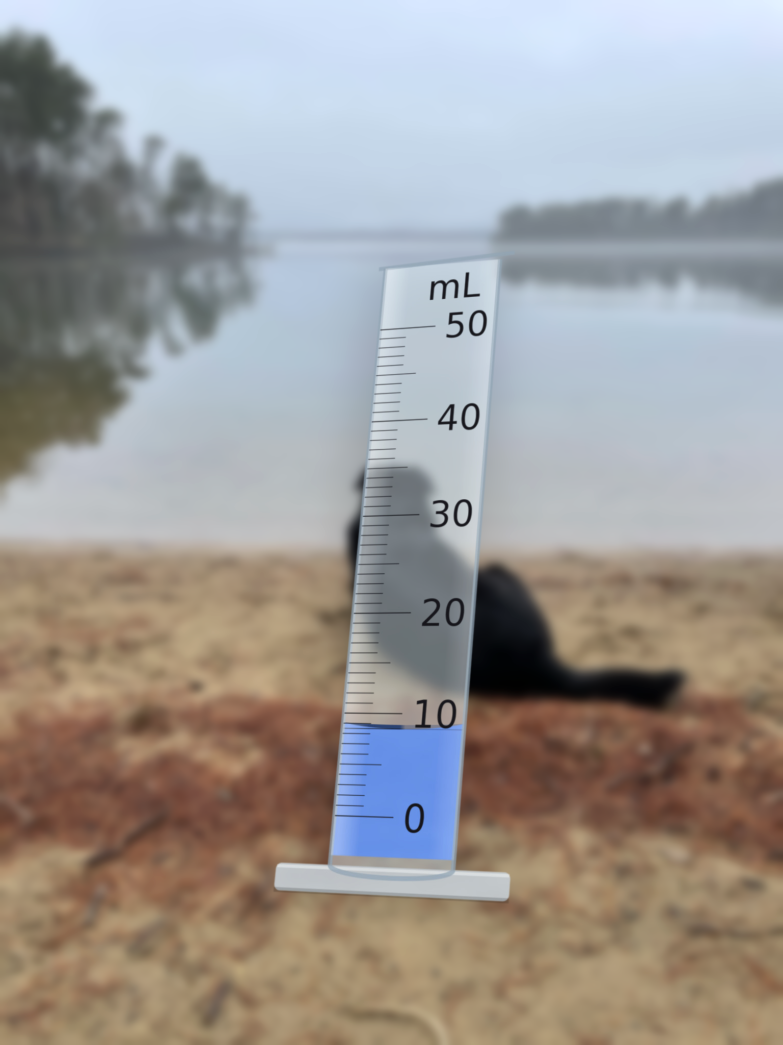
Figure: value=8.5 unit=mL
